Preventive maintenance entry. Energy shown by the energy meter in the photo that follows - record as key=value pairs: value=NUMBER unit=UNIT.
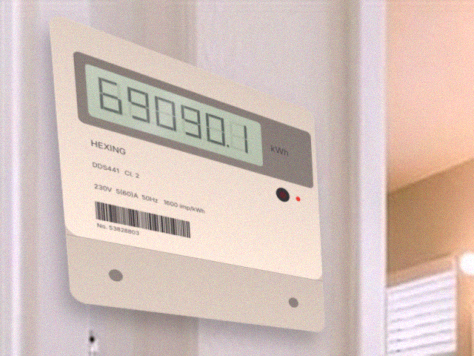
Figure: value=69090.1 unit=kWh
